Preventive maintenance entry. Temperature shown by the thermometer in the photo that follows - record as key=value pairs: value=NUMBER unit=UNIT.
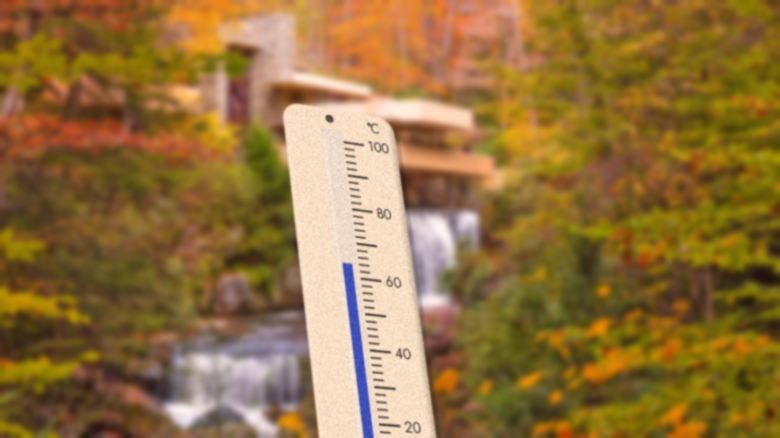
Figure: value=64 unit=°C
